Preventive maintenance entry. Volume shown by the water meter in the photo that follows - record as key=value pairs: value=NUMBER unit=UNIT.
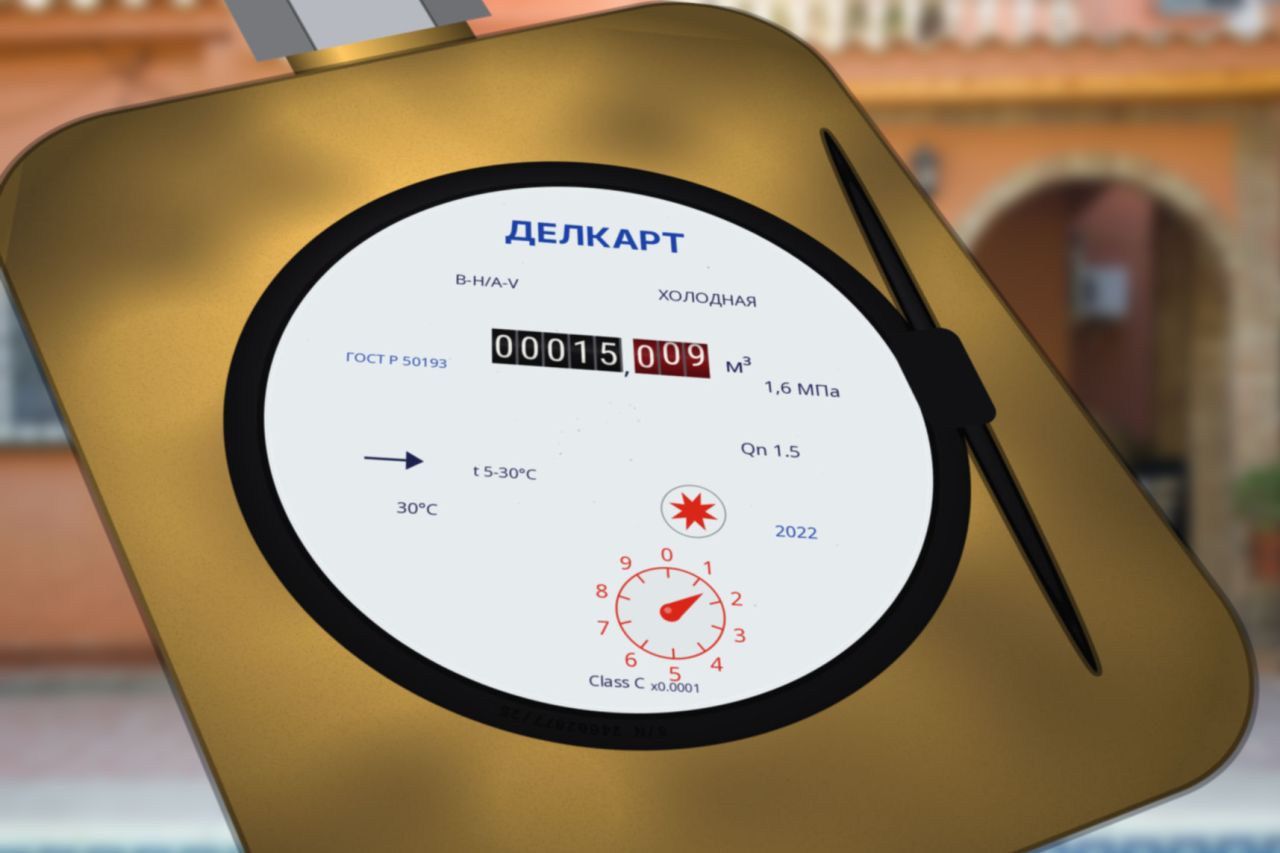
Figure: value=15.0091 unit=m³
